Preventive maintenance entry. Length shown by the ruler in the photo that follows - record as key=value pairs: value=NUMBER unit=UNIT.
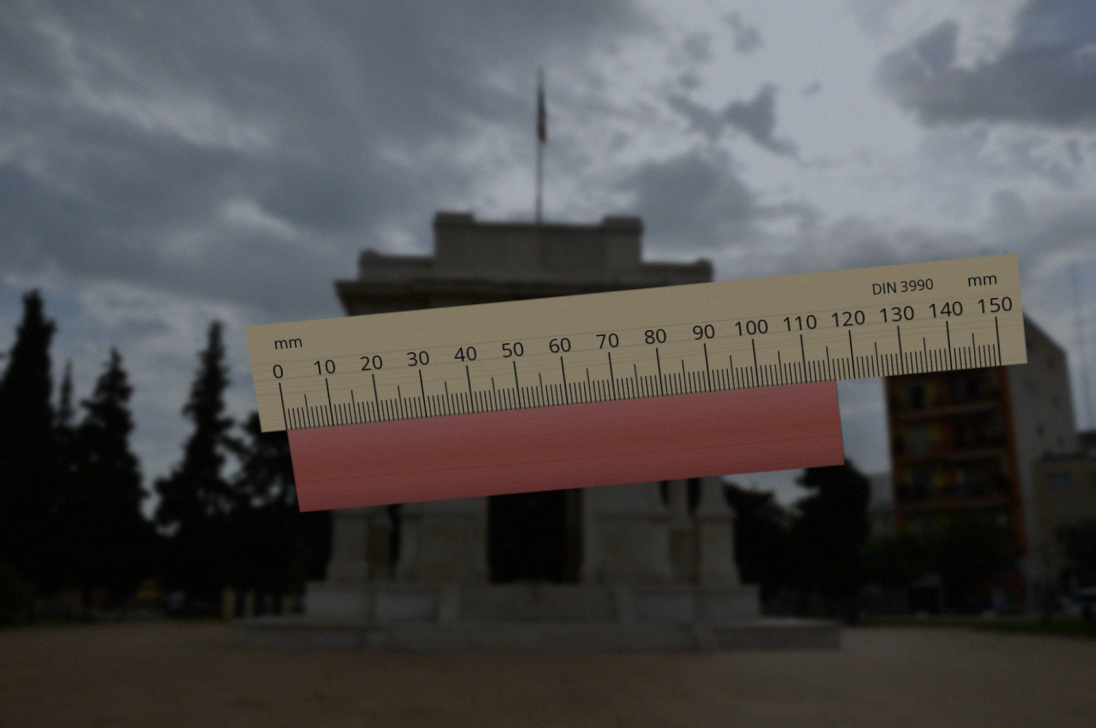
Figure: value=116 unit=mm
